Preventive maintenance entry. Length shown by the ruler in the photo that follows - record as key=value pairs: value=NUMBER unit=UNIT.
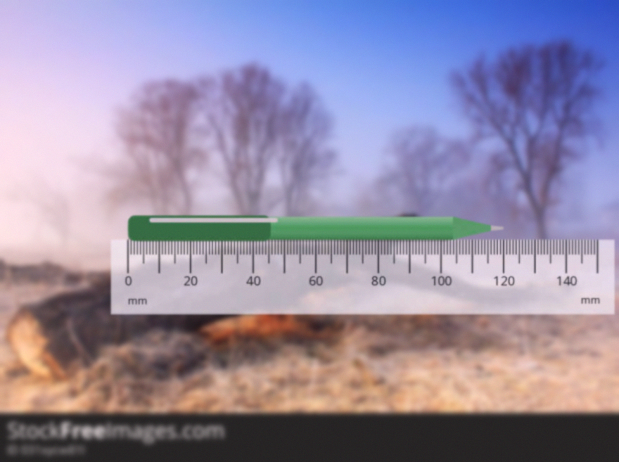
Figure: value=120 unit=mm
